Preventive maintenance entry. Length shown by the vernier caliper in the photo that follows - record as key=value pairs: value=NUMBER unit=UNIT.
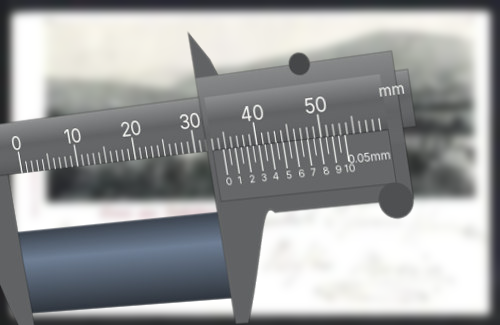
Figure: value=34.6 unit=mm
